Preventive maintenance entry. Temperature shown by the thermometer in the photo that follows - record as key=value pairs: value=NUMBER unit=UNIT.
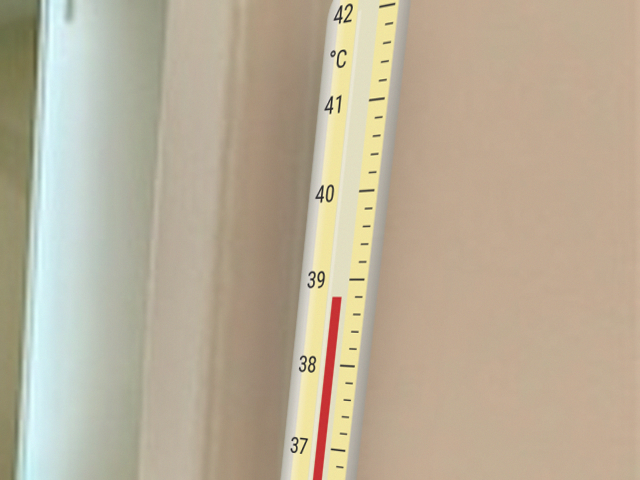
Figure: value=38.8 unit=°C
